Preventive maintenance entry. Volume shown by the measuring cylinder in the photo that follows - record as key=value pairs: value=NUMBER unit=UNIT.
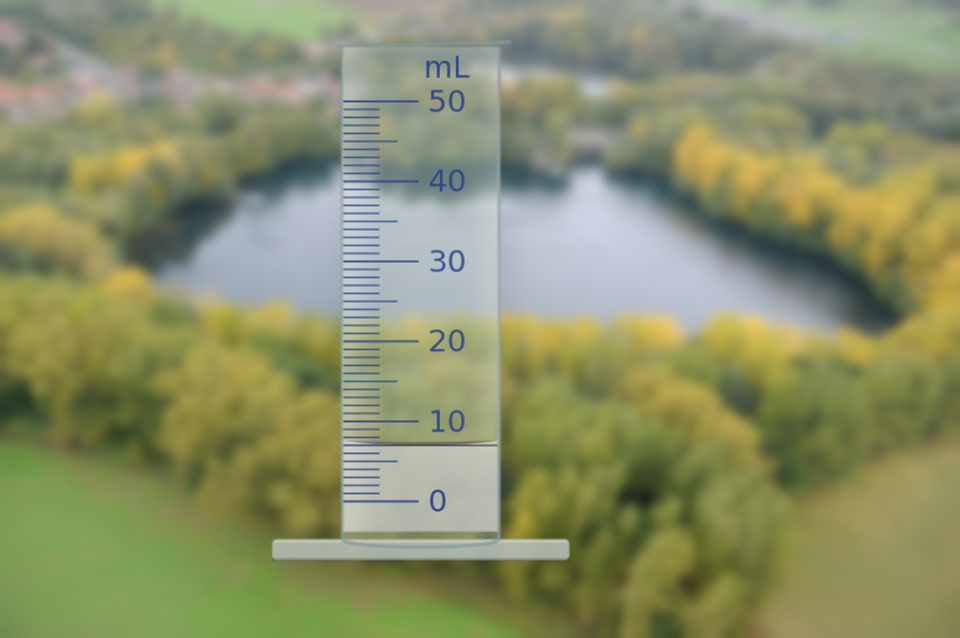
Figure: value=7 unit=mL
